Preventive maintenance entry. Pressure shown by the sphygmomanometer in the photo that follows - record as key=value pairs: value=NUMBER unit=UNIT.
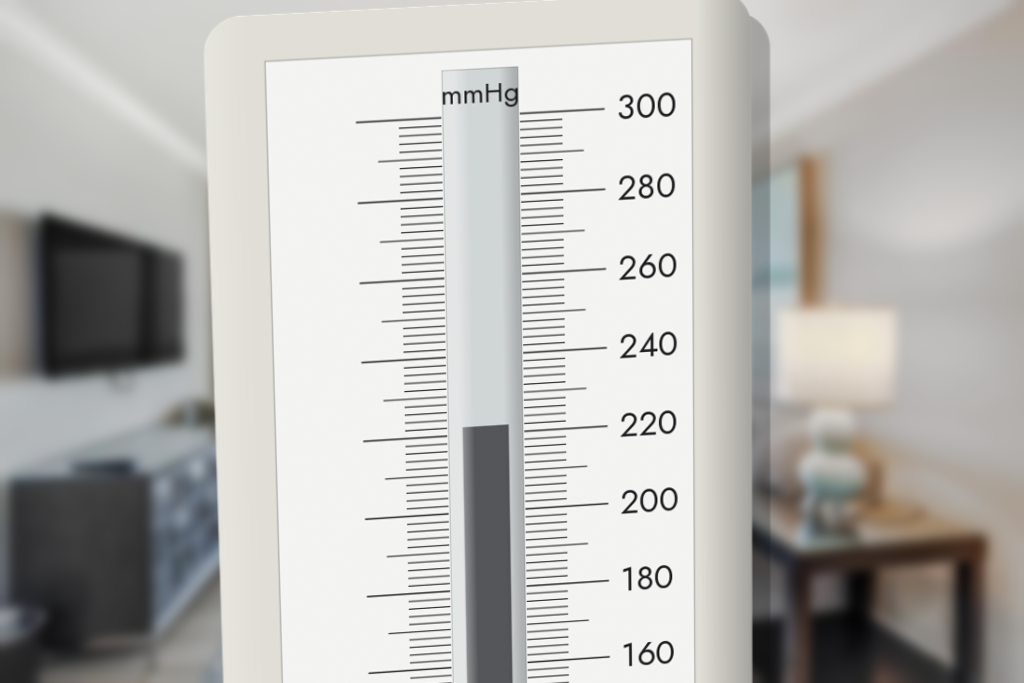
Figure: value=222 unit=mmHg
